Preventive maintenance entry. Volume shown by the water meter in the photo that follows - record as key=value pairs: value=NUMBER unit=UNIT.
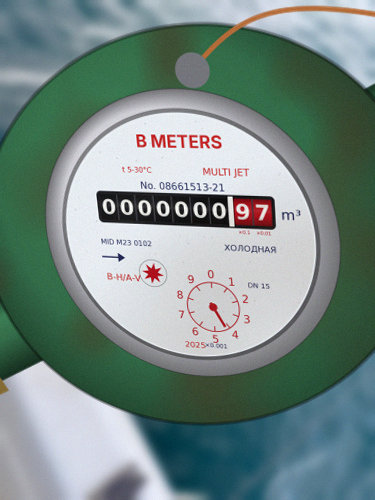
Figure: value=0.974 unit=m³
